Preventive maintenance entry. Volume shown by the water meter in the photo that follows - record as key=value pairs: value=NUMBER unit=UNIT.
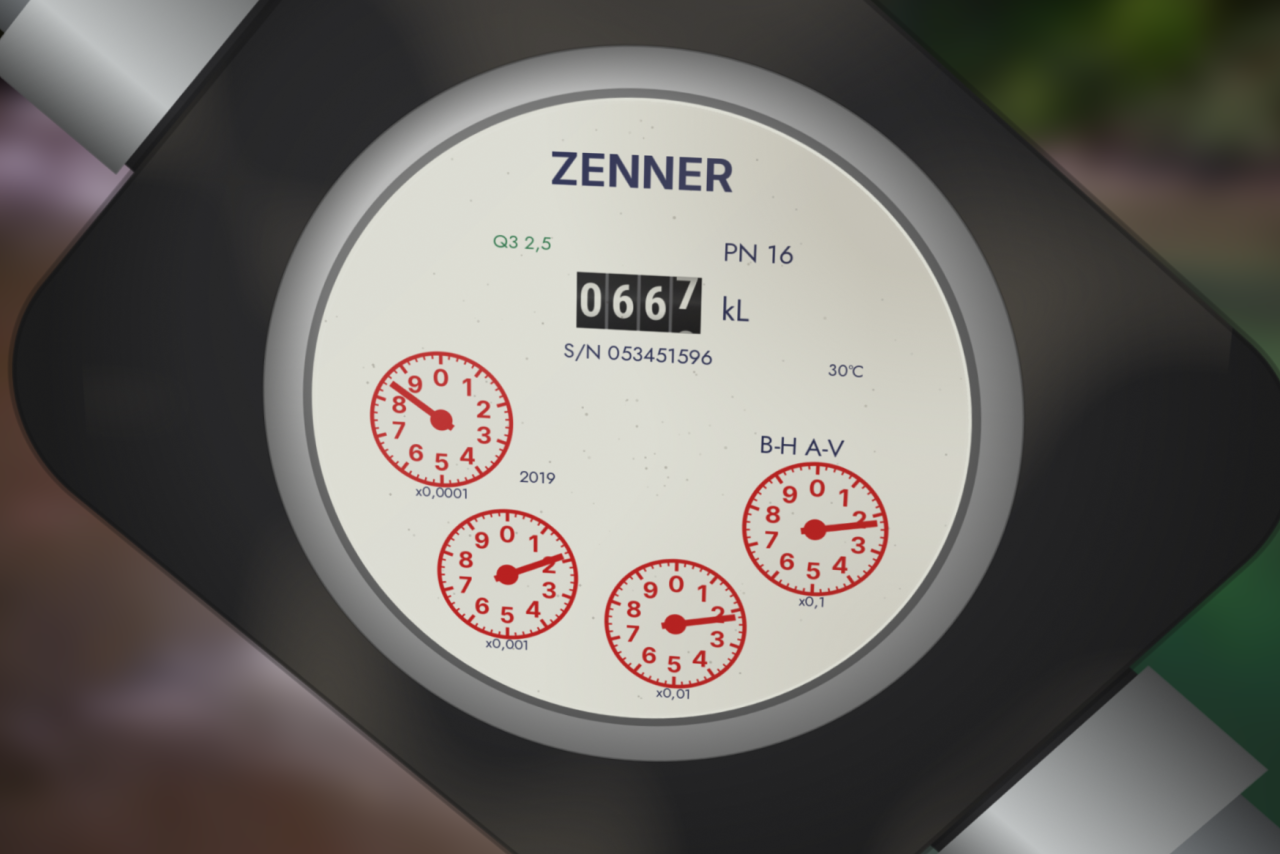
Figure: value=667.2218 unit=kL
